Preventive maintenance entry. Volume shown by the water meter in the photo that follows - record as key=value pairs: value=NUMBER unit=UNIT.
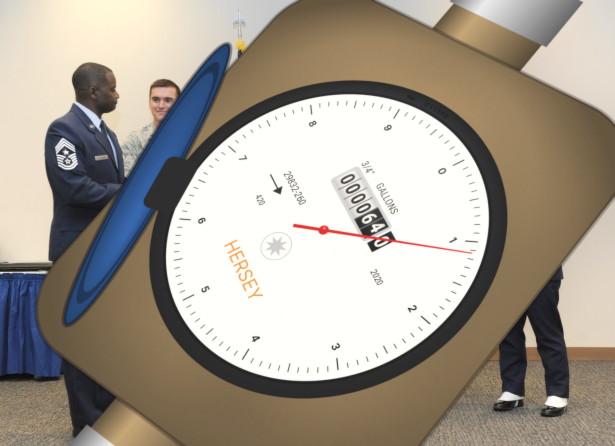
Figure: value=641.1 unit=gal
